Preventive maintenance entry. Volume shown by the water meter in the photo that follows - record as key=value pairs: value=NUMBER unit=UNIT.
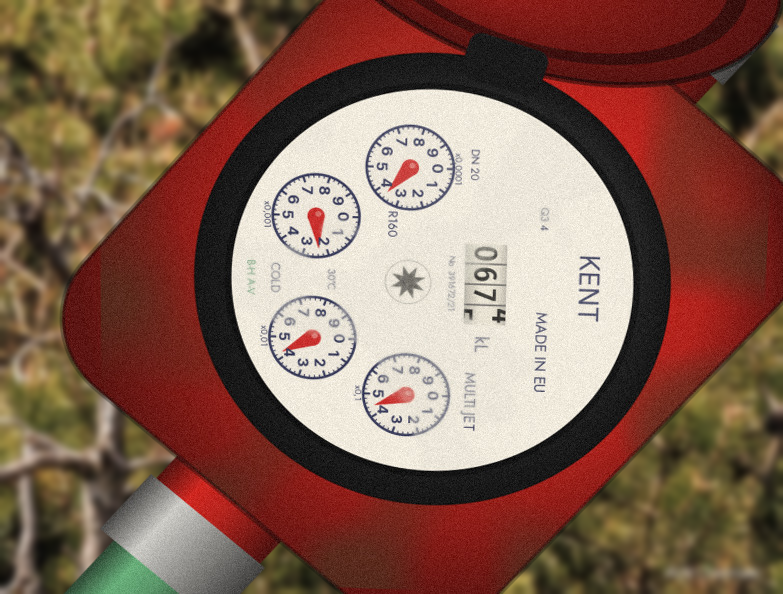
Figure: value=674.4423 unit=kL
